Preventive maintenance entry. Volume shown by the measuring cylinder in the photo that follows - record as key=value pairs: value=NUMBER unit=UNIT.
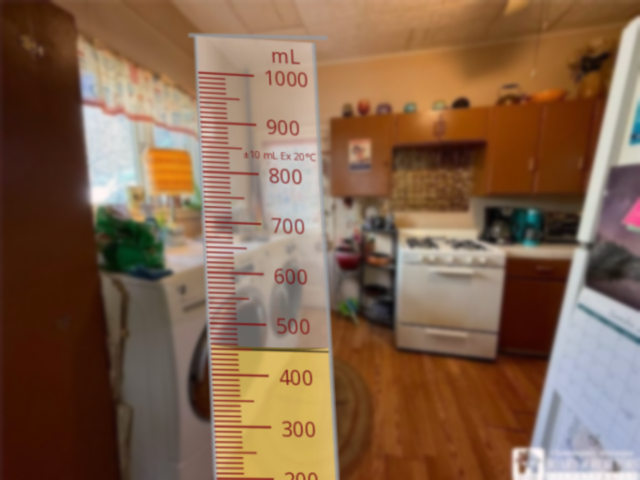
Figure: value=450 unit=mL
